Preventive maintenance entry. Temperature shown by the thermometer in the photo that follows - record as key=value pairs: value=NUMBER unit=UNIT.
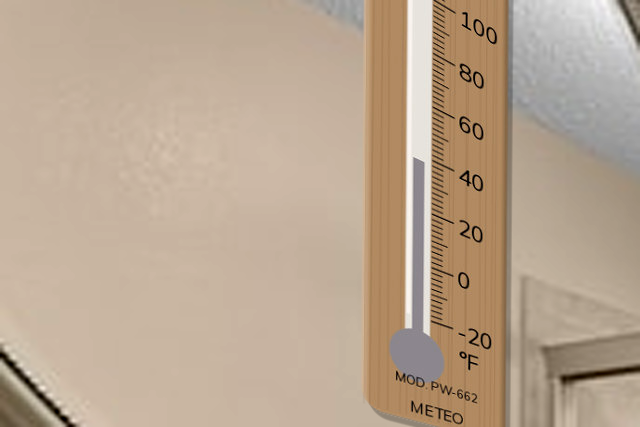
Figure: value=38 unit=°F
